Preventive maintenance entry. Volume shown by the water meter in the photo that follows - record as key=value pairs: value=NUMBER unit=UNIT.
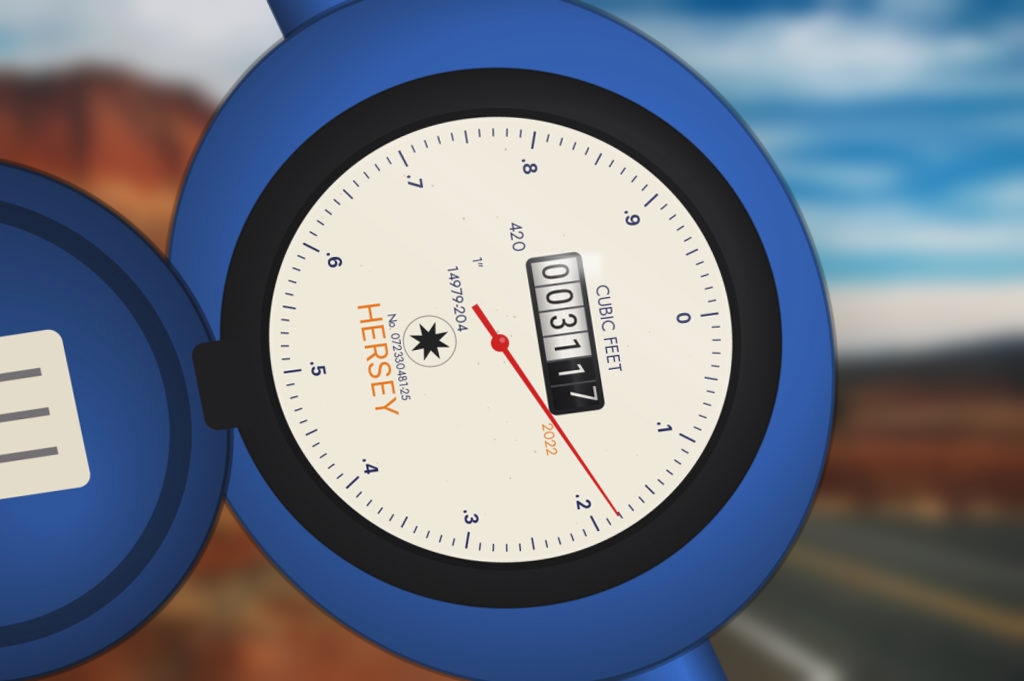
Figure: value=3117.18 unit=ft³
